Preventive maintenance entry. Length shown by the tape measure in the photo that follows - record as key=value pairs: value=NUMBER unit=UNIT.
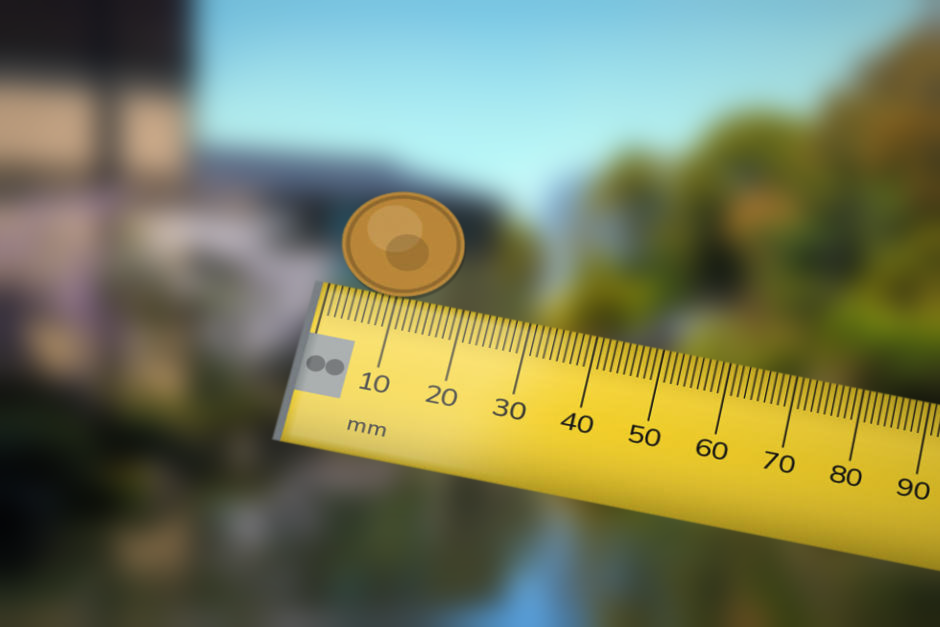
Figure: value=18 unit=mm
